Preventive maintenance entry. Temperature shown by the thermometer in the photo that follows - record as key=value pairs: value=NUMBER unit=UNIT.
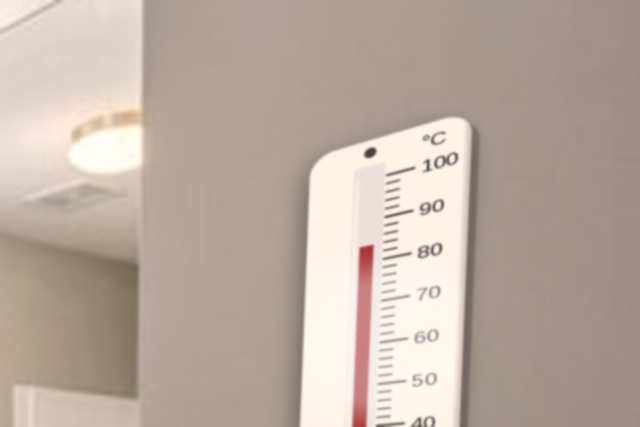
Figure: value=84 unit=°C
